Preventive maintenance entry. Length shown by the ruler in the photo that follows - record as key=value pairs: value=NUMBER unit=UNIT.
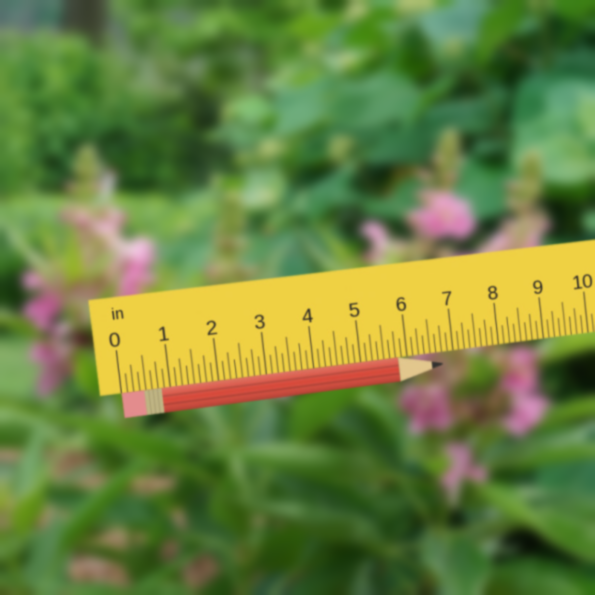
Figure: value=6.75 unit=in
